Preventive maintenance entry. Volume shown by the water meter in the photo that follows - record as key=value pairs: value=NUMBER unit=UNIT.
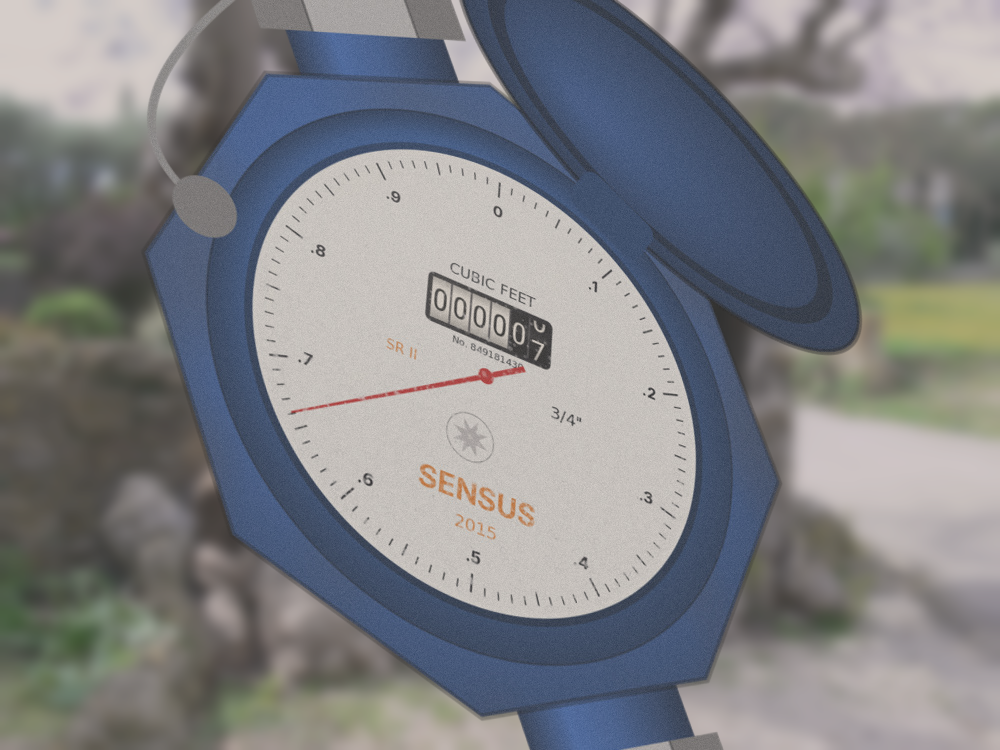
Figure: value=6.66 unit=ft³
